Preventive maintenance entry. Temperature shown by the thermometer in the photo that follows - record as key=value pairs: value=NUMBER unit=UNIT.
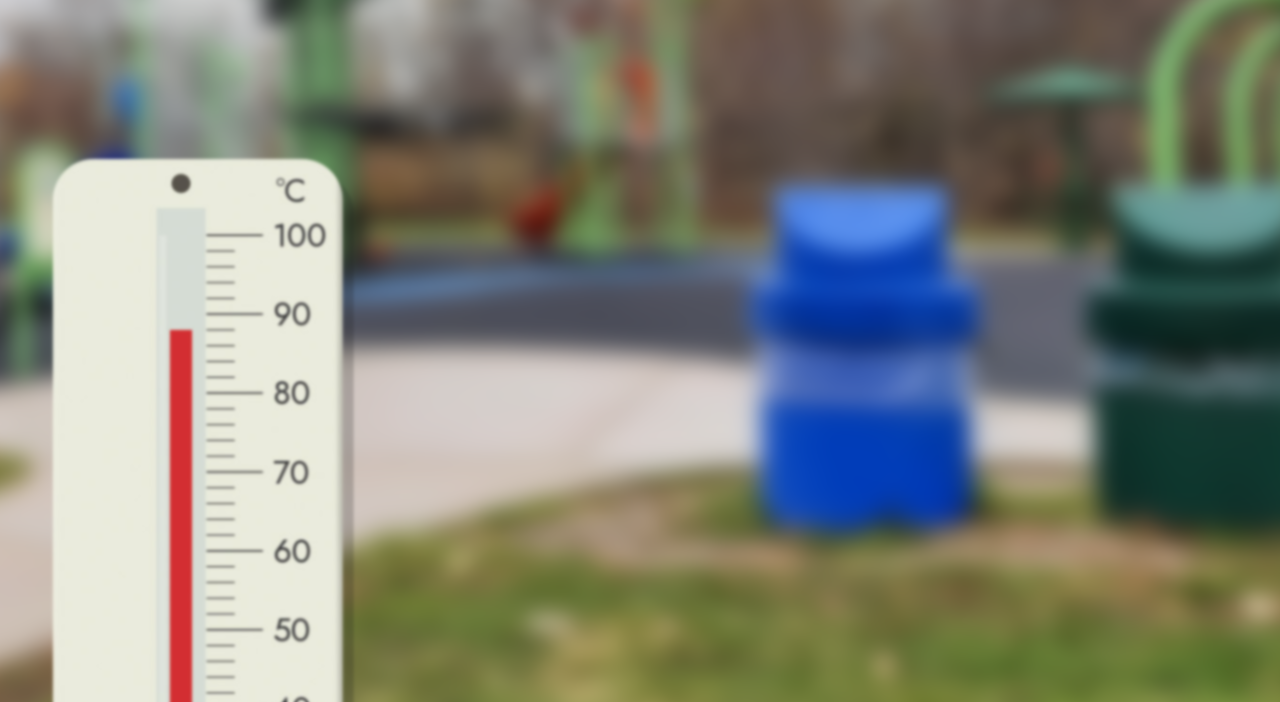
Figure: value=88 unit=°C
